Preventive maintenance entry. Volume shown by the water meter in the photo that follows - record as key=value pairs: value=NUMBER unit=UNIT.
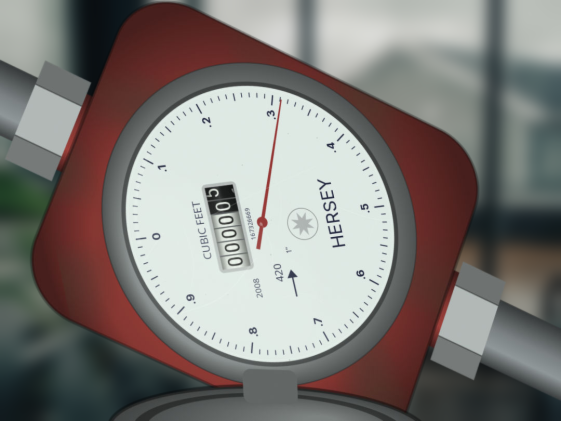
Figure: value=5.31 unit=ft³
